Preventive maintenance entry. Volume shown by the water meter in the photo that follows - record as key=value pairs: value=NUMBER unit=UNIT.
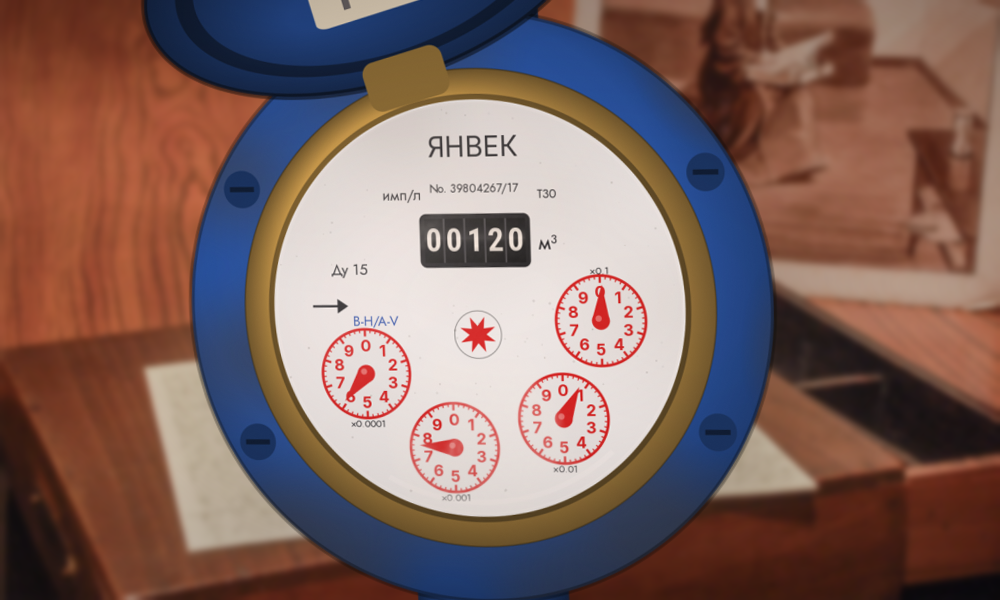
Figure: value=120.0076 unit=m³
